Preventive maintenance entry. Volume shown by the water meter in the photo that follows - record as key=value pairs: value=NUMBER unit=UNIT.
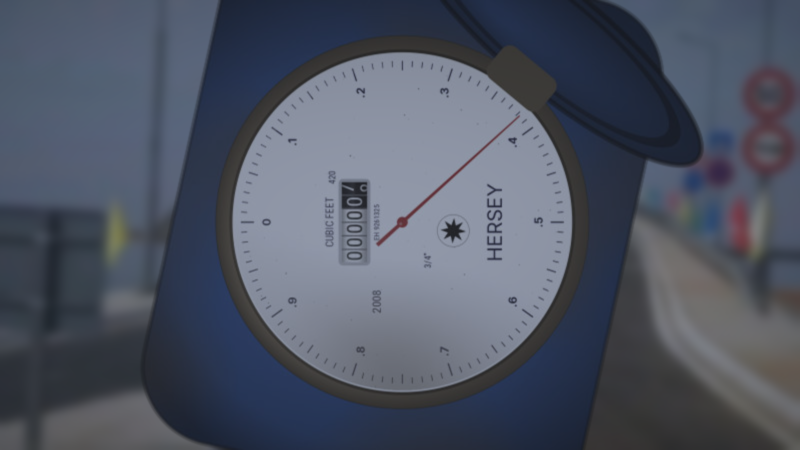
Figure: value=7.38 unit=ft³
